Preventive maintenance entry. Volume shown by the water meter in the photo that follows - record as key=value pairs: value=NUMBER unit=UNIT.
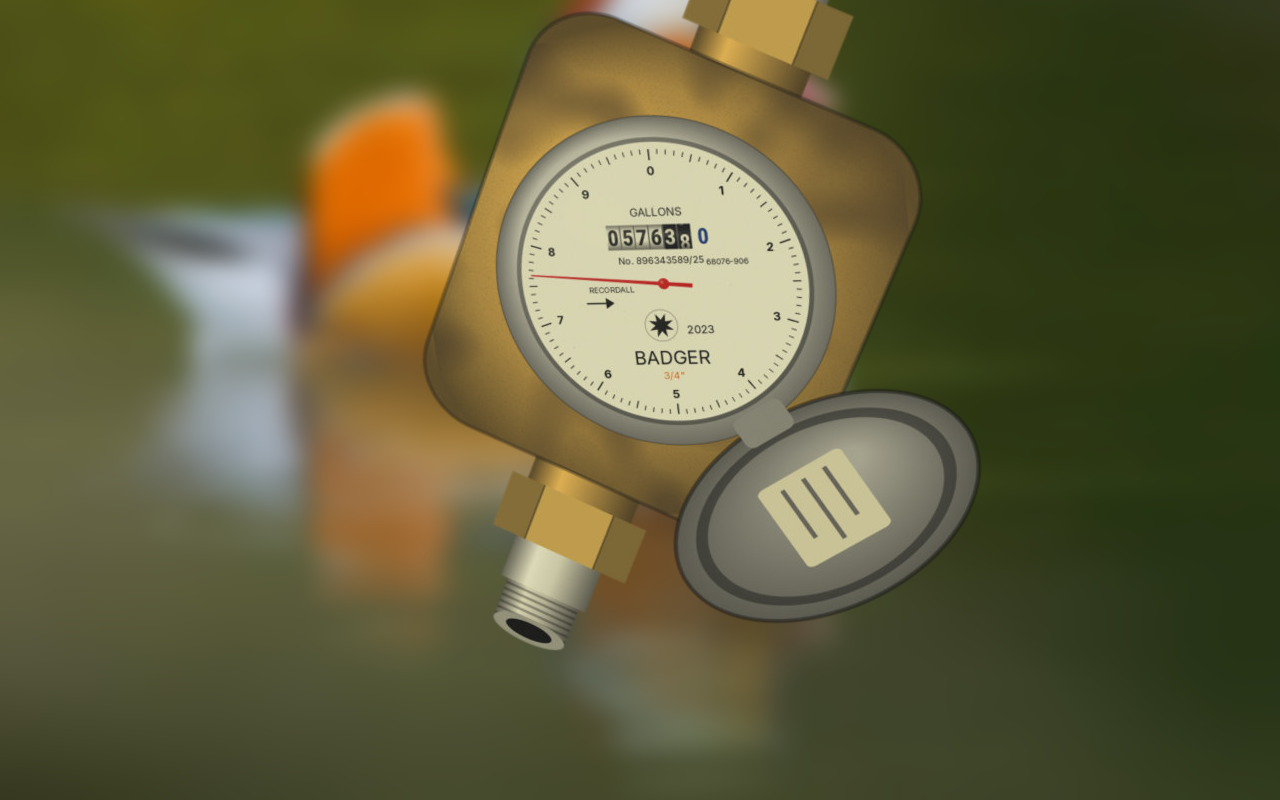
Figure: value=576377.6 unit=gal
